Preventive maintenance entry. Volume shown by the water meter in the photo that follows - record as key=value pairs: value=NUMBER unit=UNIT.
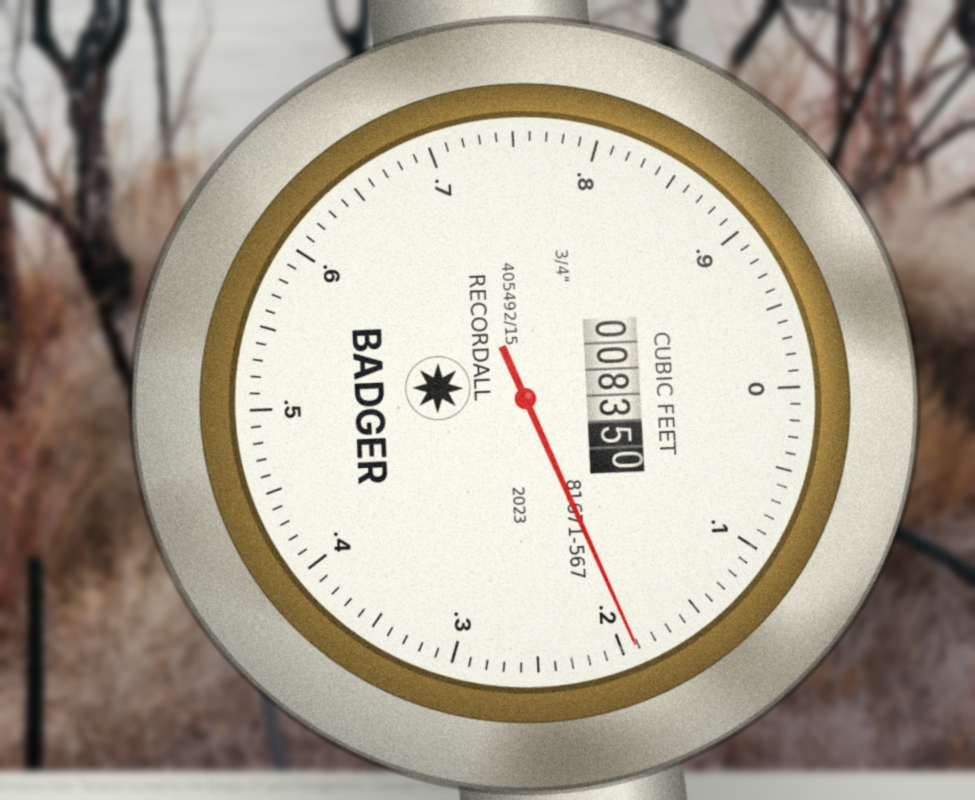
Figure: value=8350.19 unit=ft³
